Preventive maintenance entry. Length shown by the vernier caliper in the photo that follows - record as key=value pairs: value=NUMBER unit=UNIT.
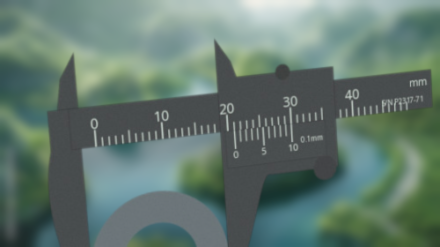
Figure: value=21.0 unit=mm
